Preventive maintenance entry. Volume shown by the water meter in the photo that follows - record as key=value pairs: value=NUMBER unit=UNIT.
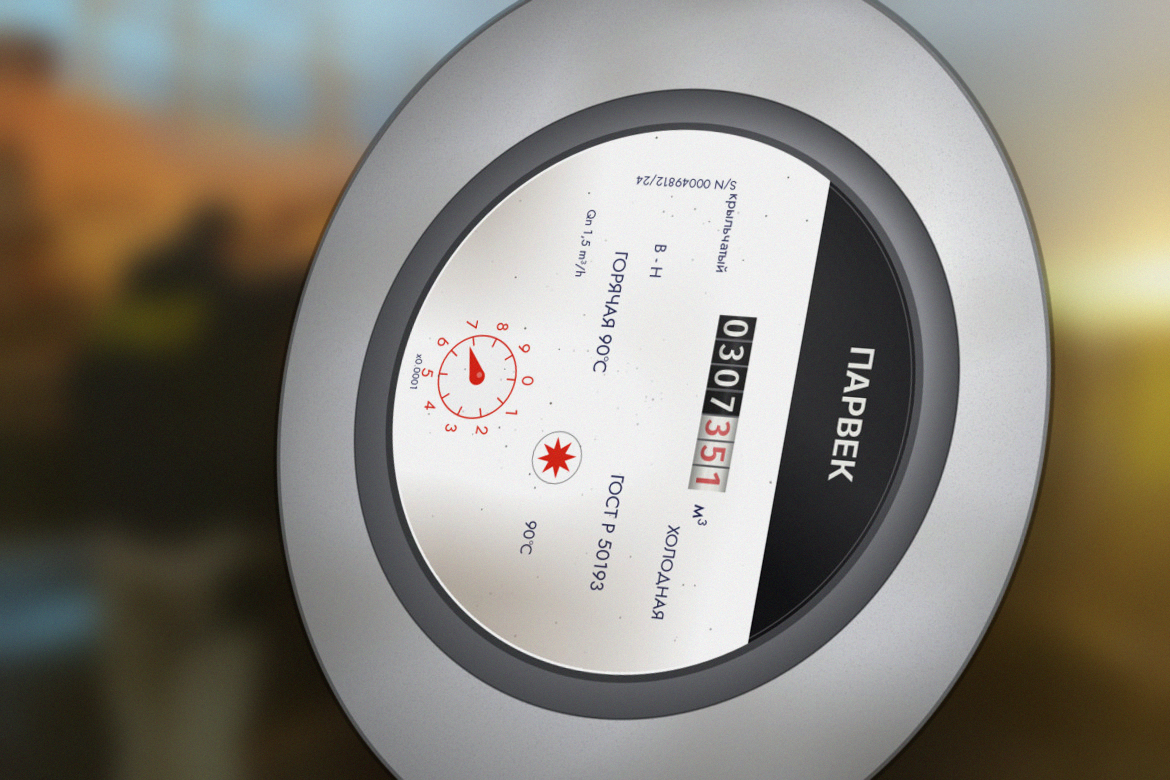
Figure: value=307.3516 unit=m³
